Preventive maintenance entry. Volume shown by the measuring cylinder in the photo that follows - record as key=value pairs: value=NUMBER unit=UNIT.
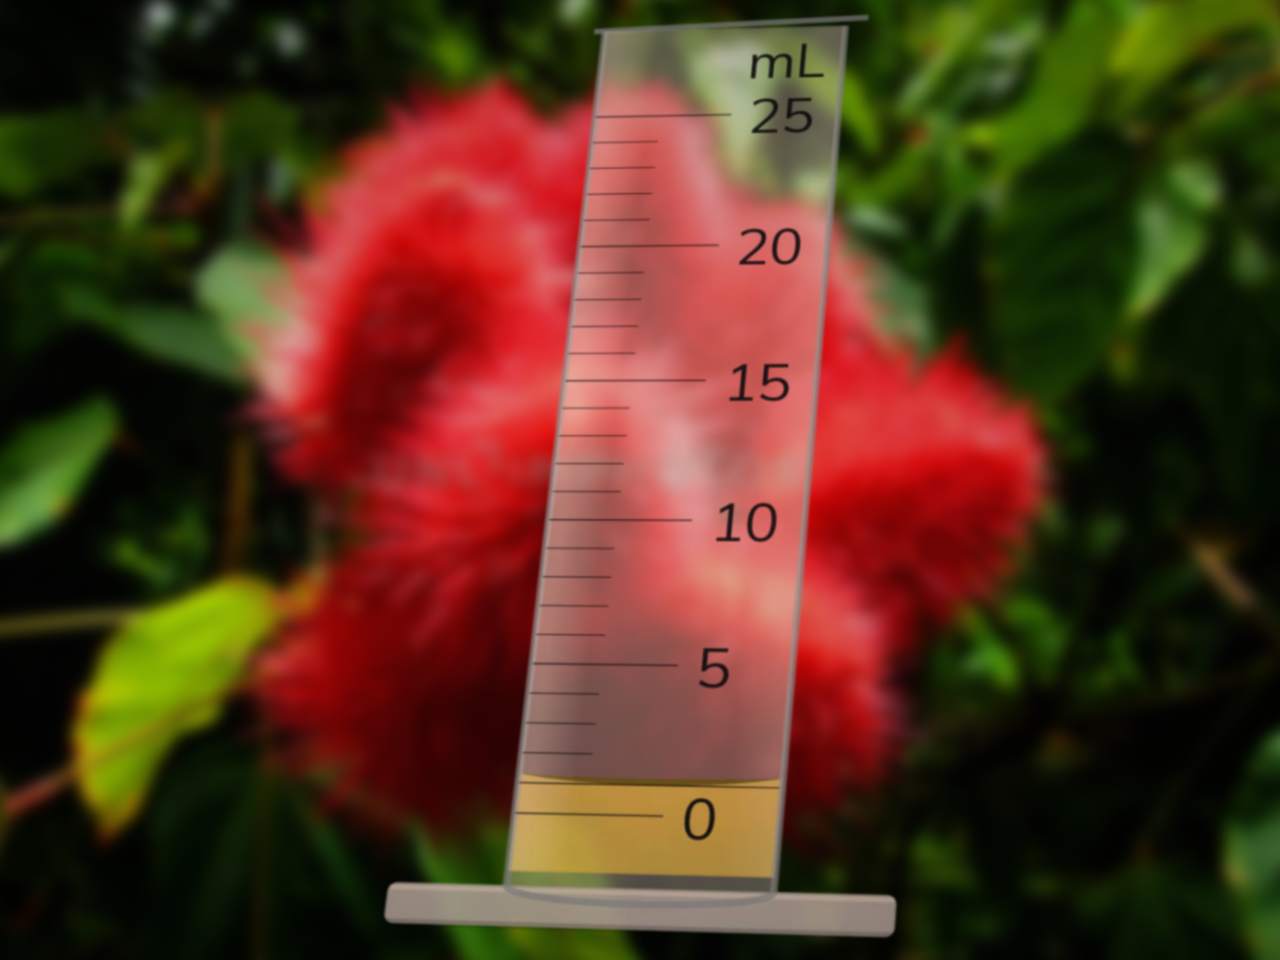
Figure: value=1 unit=mL
